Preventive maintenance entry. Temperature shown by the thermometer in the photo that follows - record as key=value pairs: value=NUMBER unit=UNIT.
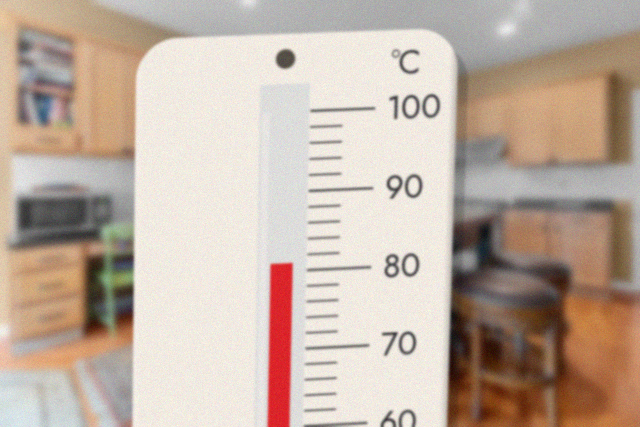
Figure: value=81 unit=°C
